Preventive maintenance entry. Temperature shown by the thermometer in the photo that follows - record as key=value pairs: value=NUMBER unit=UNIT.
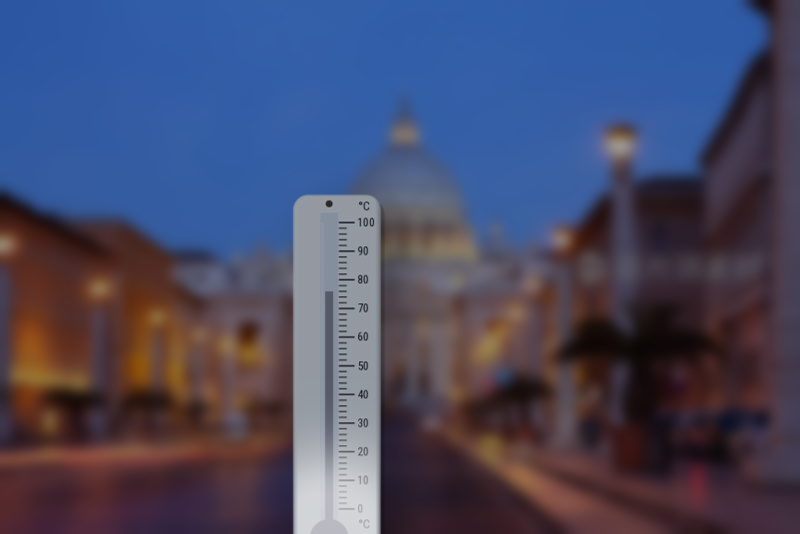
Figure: value=76 unit=°C
